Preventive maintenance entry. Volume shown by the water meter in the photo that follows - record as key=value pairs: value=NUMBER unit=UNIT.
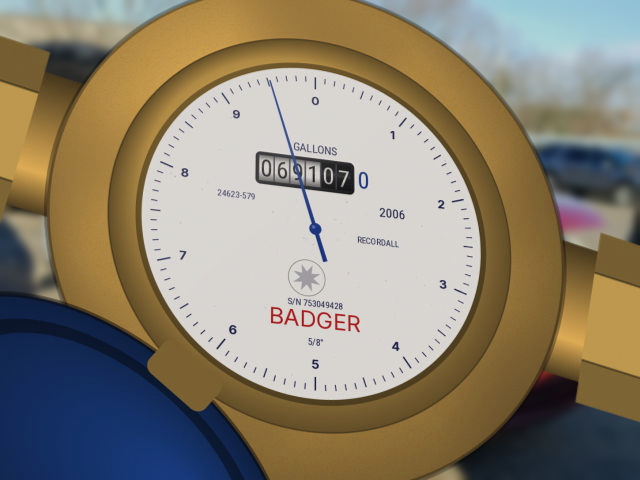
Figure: value=691069.5 unit=gal
